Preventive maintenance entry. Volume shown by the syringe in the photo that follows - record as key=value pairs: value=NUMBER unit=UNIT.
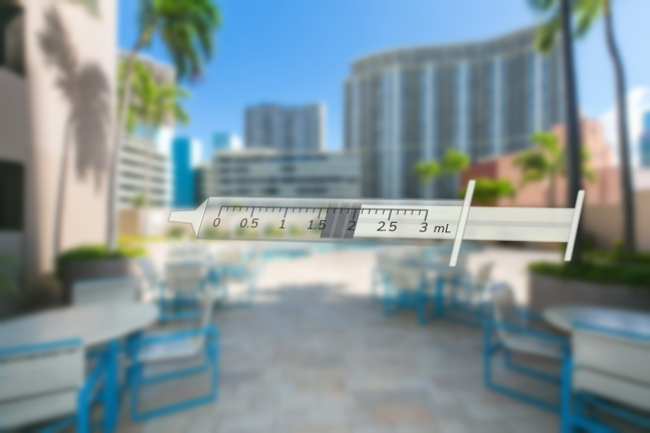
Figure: value=1.6 unit=mL
